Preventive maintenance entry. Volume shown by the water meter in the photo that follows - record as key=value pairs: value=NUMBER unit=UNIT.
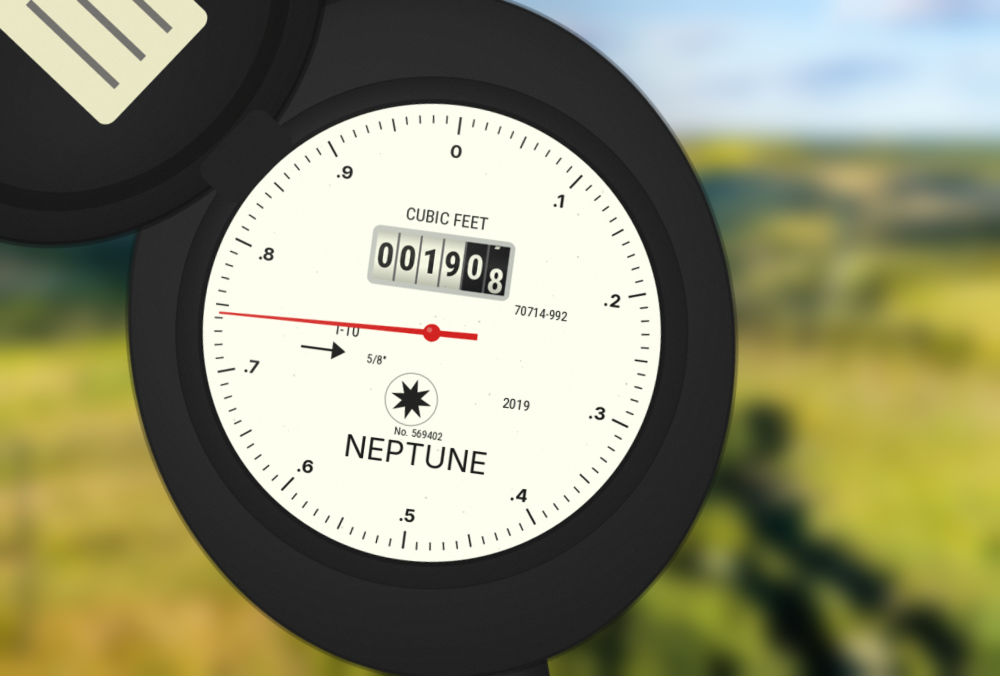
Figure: value=1907.74 unit=ft³
